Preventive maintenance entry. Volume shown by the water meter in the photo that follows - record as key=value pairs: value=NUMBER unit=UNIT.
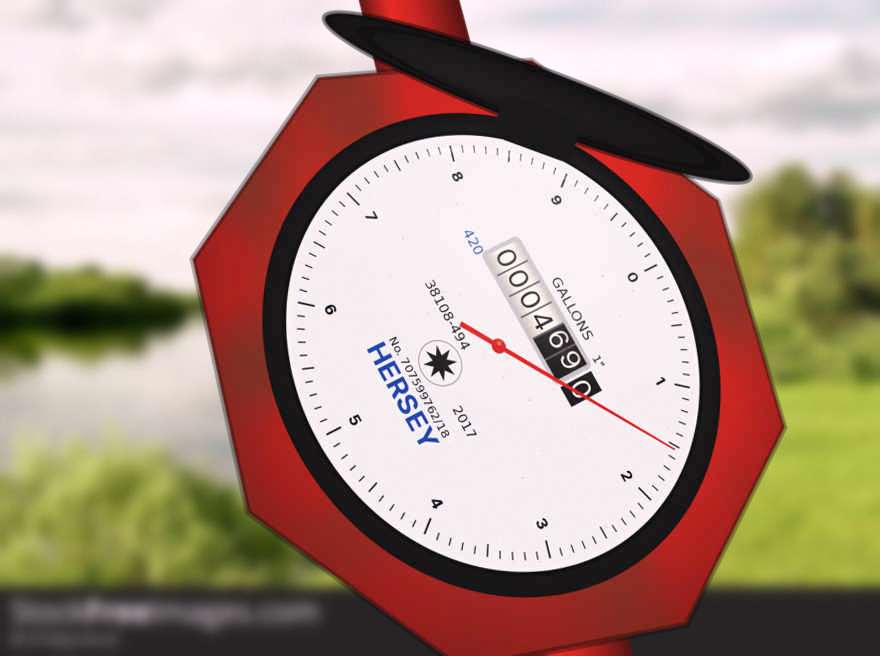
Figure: value=4691.5 unit=gal
